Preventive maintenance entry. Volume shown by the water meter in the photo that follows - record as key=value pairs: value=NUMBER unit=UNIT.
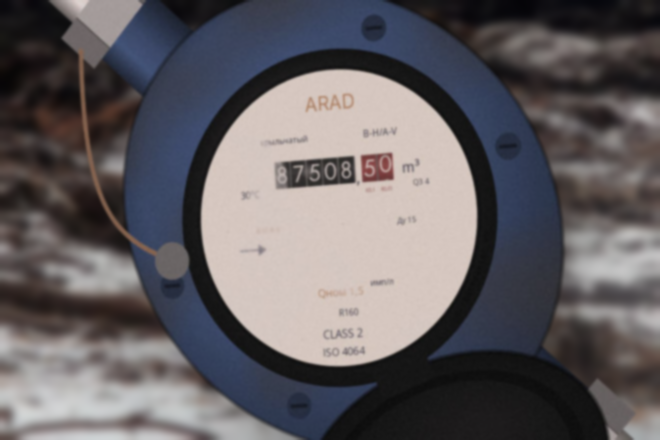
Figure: value=87508.50 unit=m³
